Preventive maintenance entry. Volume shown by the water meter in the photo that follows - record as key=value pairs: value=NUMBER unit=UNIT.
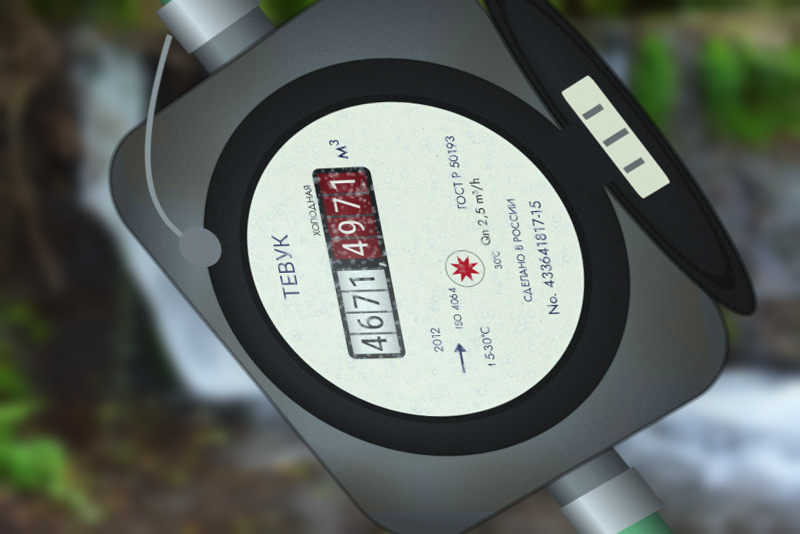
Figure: value=4671.4971 unit=m³
